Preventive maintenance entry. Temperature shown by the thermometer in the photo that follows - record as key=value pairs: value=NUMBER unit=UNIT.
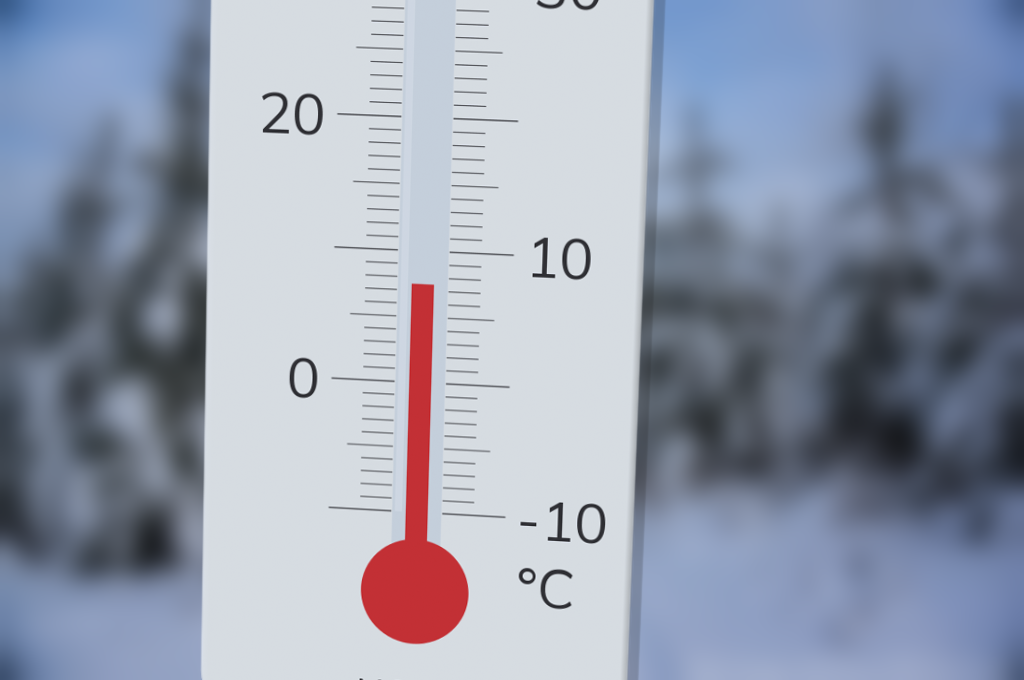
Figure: value=7.5 unit=°C
